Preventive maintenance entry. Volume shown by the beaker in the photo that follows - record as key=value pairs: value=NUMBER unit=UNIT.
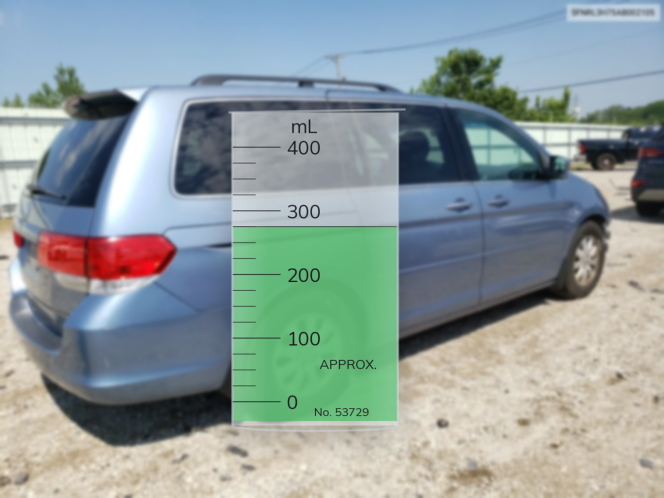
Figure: value=275 unit=mL
